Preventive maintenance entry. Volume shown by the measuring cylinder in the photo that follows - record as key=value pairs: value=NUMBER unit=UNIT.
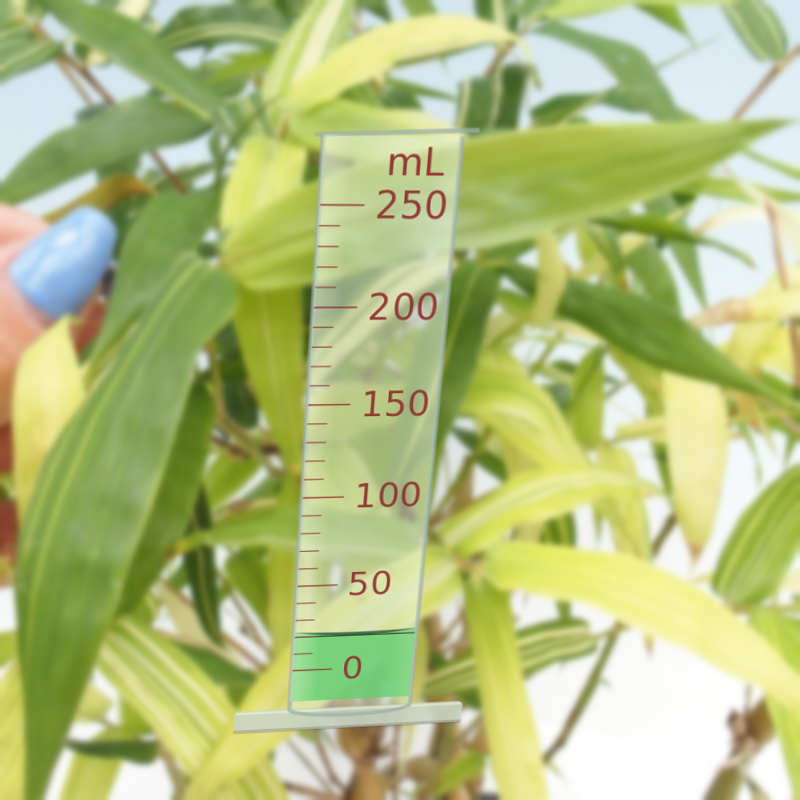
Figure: value=20 unit=mL
